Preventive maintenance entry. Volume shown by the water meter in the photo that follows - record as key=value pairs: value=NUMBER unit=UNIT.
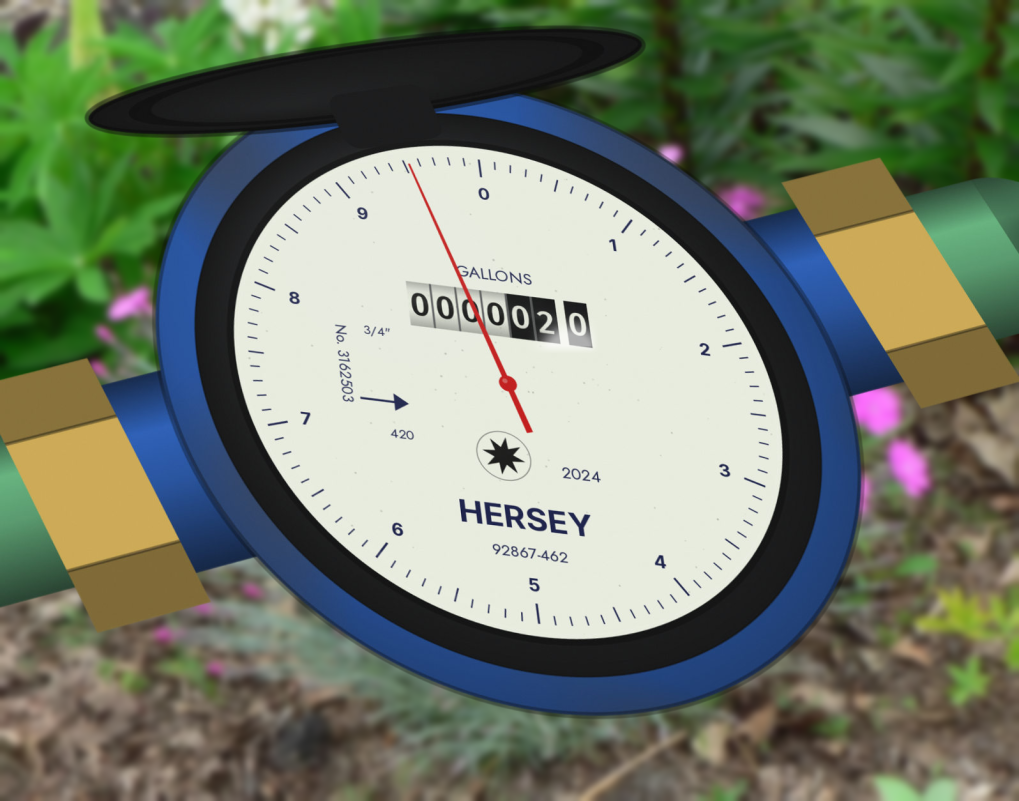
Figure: value=19.5 unit=gal
